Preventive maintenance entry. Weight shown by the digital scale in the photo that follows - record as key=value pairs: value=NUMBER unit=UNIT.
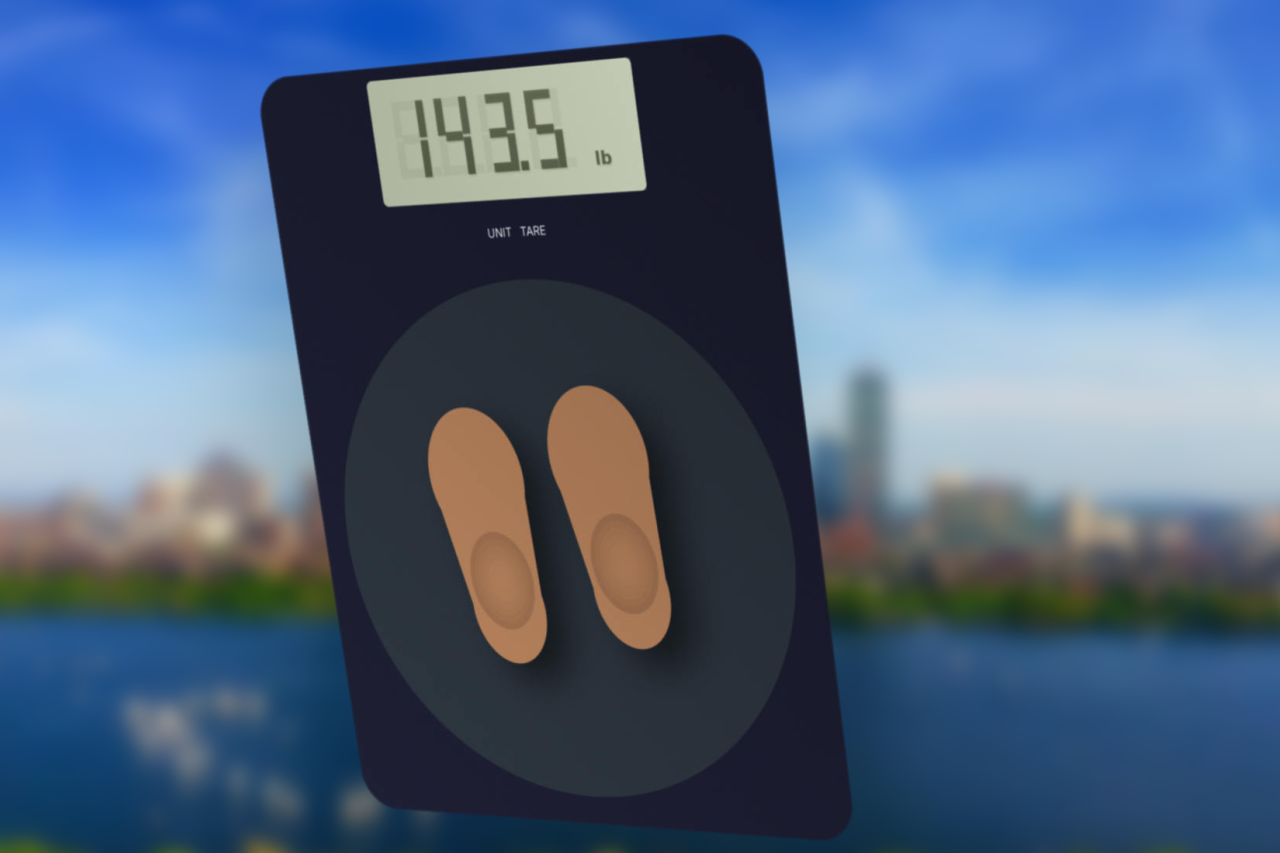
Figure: value=143.5 unit=lb
